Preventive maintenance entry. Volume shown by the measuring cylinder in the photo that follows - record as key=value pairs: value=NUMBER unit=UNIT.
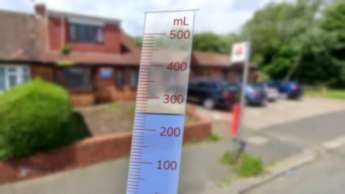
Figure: value=250 unit=mL
